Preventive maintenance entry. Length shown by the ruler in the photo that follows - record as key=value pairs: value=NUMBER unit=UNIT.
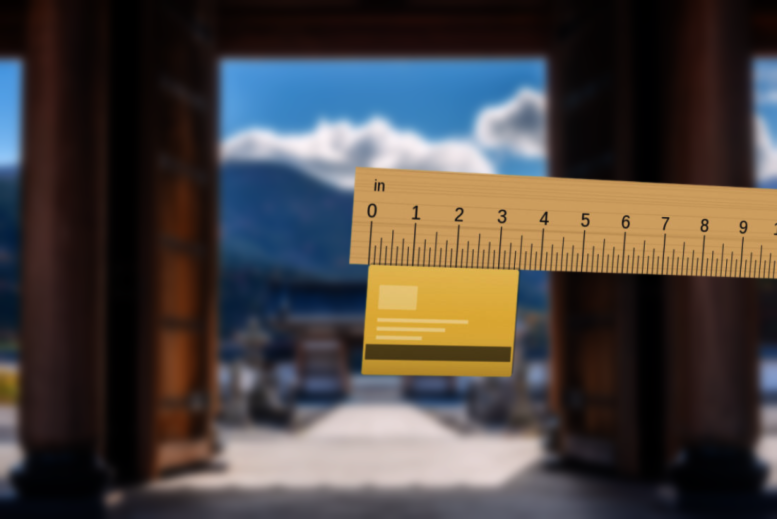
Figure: value=3.5 unit=in
